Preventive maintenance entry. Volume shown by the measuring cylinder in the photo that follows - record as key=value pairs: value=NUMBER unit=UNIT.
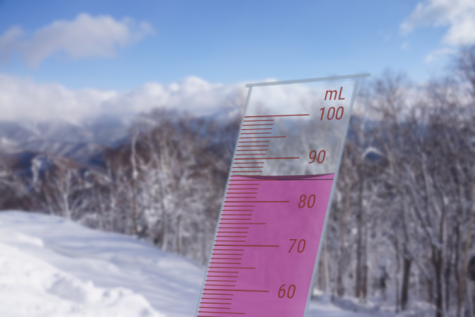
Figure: value=85 unit=mL
